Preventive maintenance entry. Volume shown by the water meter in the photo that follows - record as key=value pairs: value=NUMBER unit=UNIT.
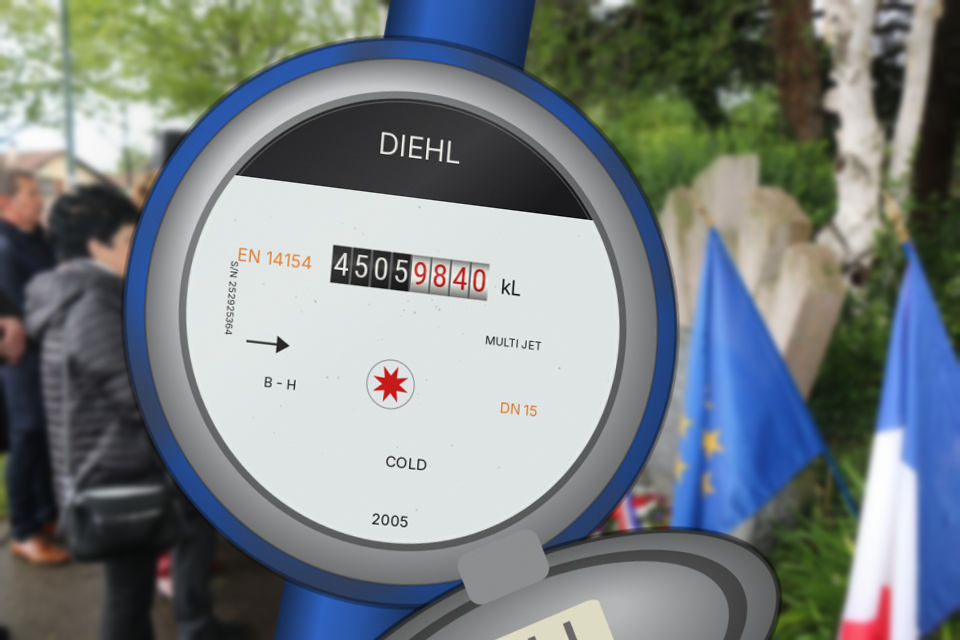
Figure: value=4505.9840 unit=kL
